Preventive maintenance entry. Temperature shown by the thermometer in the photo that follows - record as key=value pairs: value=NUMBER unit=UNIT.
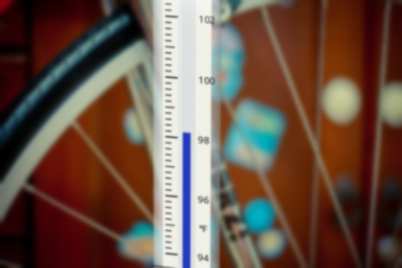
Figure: value=98.2 unit=°F
